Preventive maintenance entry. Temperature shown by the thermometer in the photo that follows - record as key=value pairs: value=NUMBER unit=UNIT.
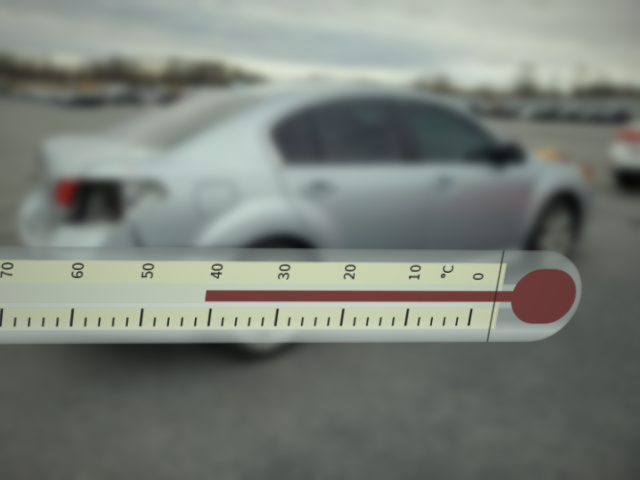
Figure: value=41 unit=°C
